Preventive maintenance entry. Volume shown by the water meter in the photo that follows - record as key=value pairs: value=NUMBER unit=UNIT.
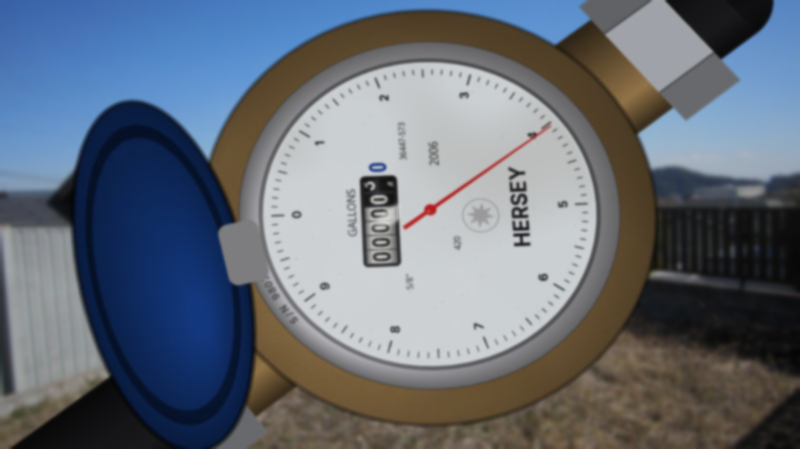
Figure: value=34.0 unit=gal
